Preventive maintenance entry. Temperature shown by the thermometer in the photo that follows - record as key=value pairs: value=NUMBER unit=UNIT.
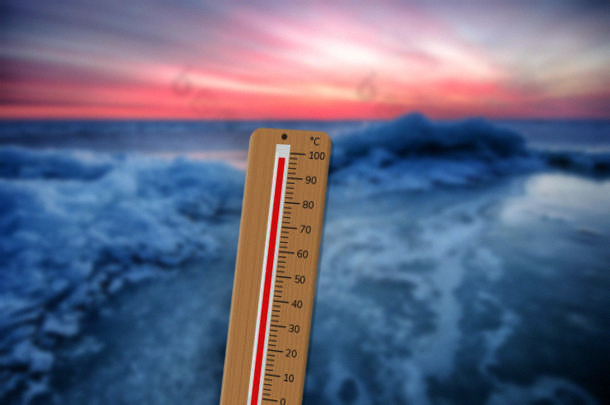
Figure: value=98 unit=°C
